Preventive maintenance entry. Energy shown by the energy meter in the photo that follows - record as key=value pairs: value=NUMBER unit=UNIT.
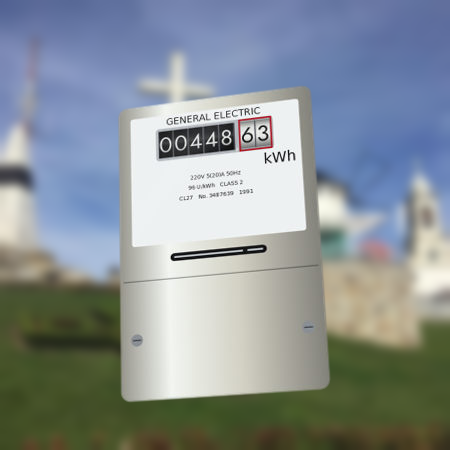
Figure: value=448.63 unit=kWh
